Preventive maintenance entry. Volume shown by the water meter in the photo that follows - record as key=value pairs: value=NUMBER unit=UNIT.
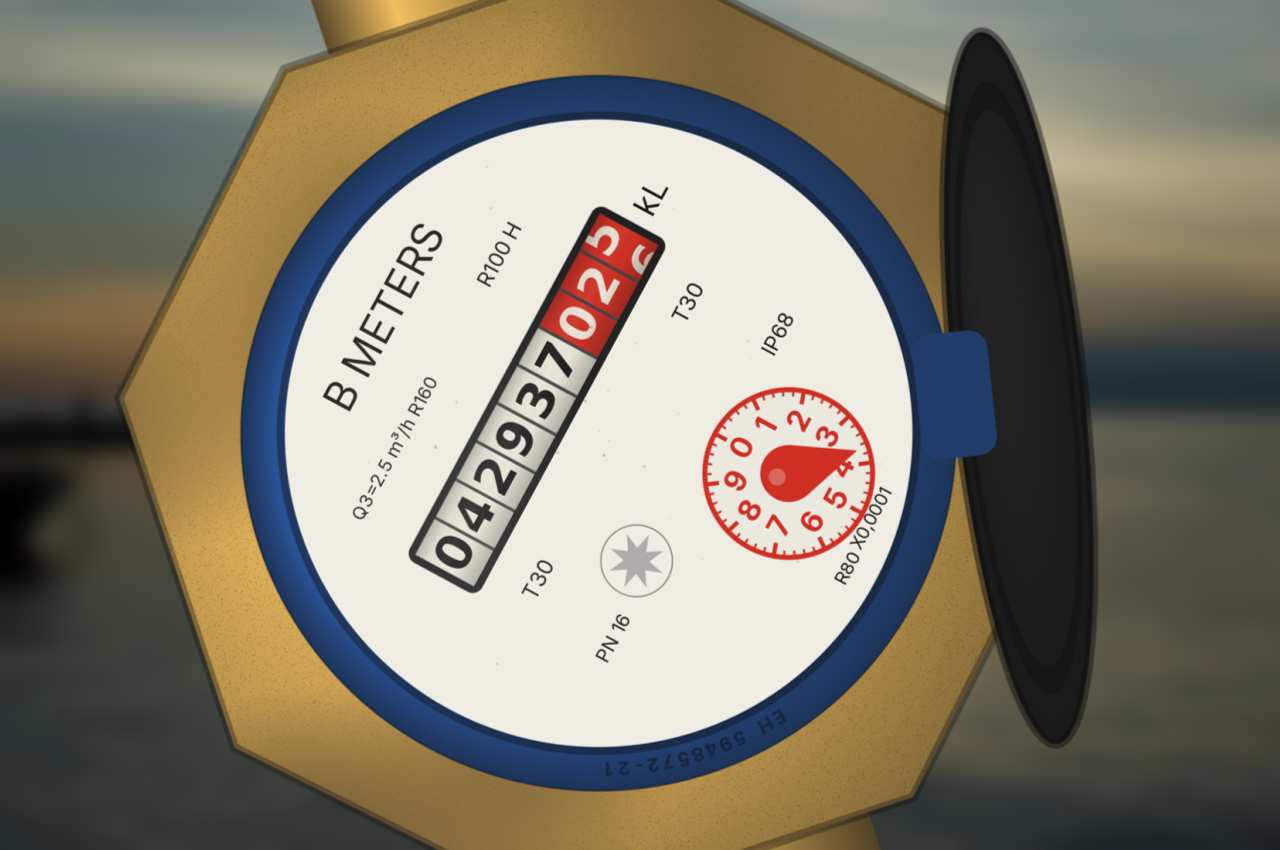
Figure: value=42937.0253 unit=kL
